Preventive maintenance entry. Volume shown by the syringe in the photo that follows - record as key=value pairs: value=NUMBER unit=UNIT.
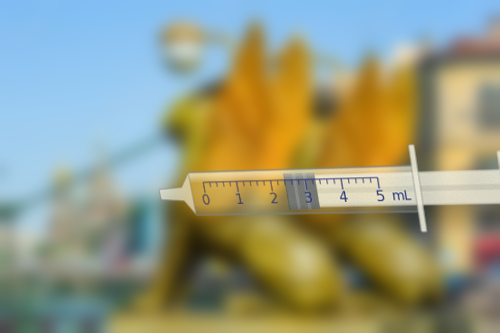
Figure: value=2.4 unit=mL
